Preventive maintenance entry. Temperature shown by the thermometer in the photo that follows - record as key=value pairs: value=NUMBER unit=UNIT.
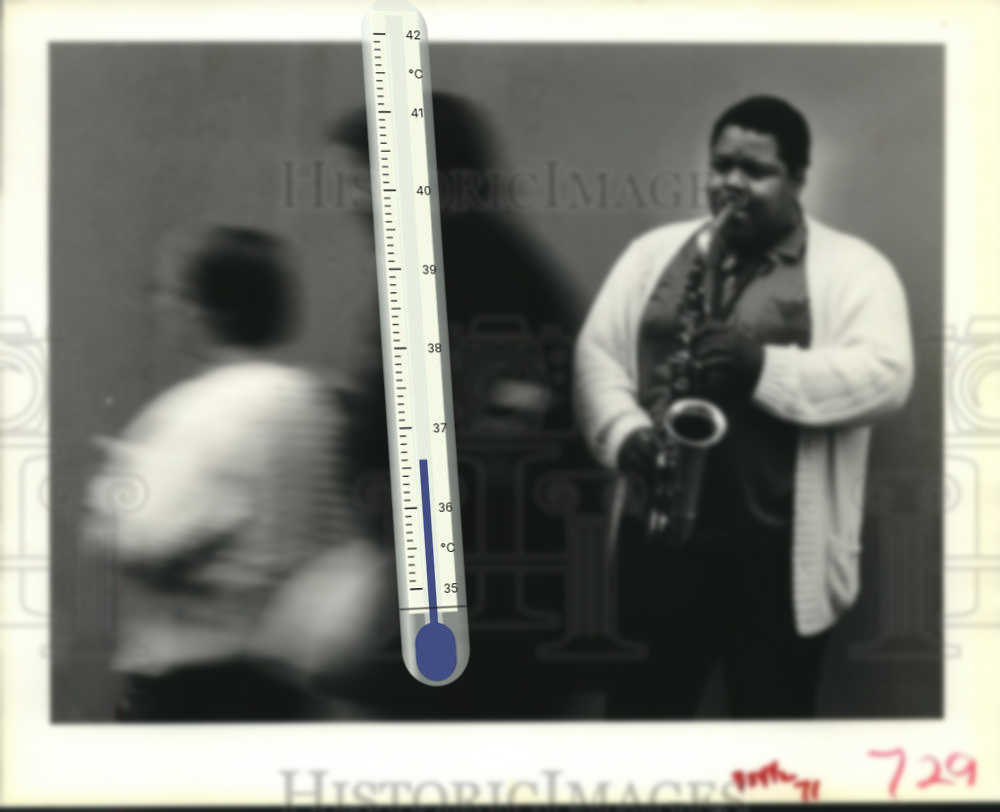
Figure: value=36.6 unit=°C
